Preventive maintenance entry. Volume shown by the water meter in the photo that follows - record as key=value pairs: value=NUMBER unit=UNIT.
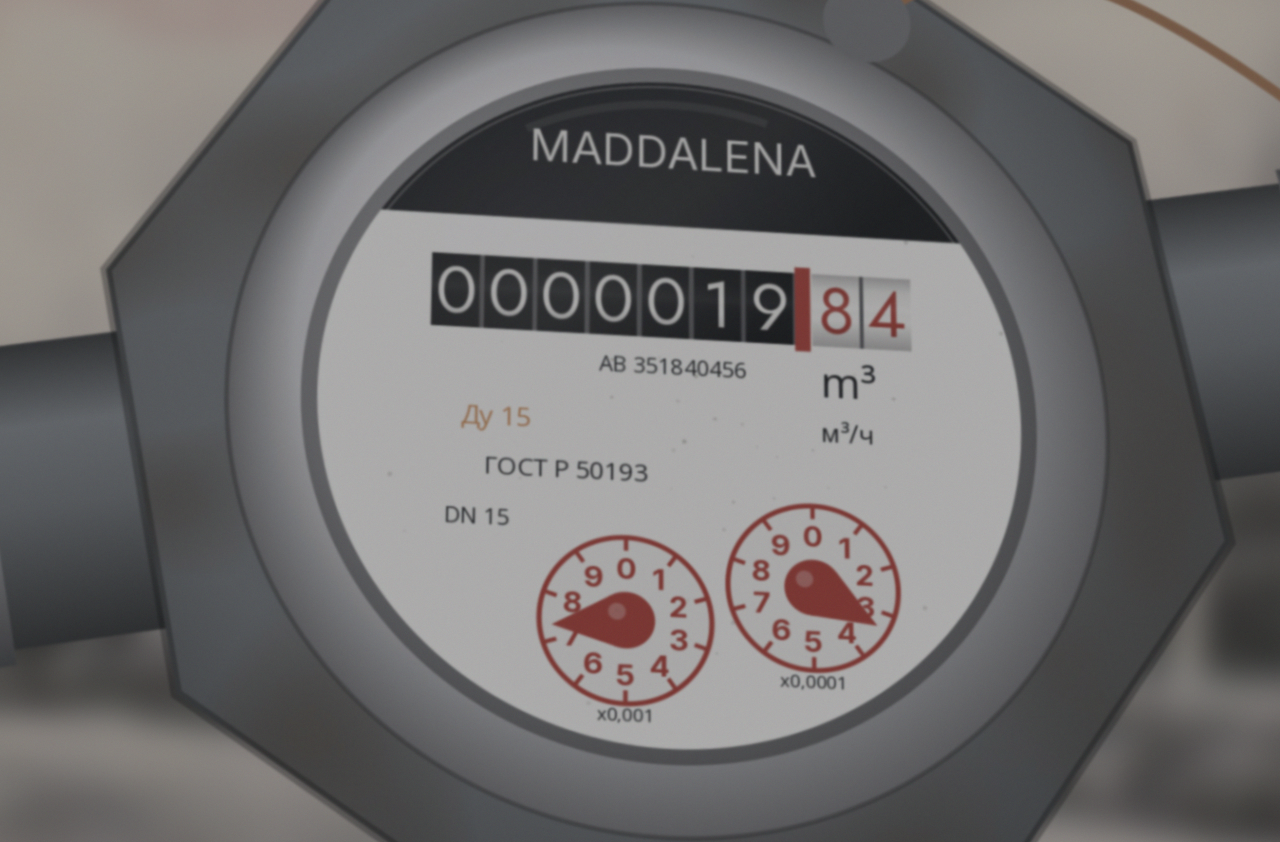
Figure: value=19.8473 unit=m³
